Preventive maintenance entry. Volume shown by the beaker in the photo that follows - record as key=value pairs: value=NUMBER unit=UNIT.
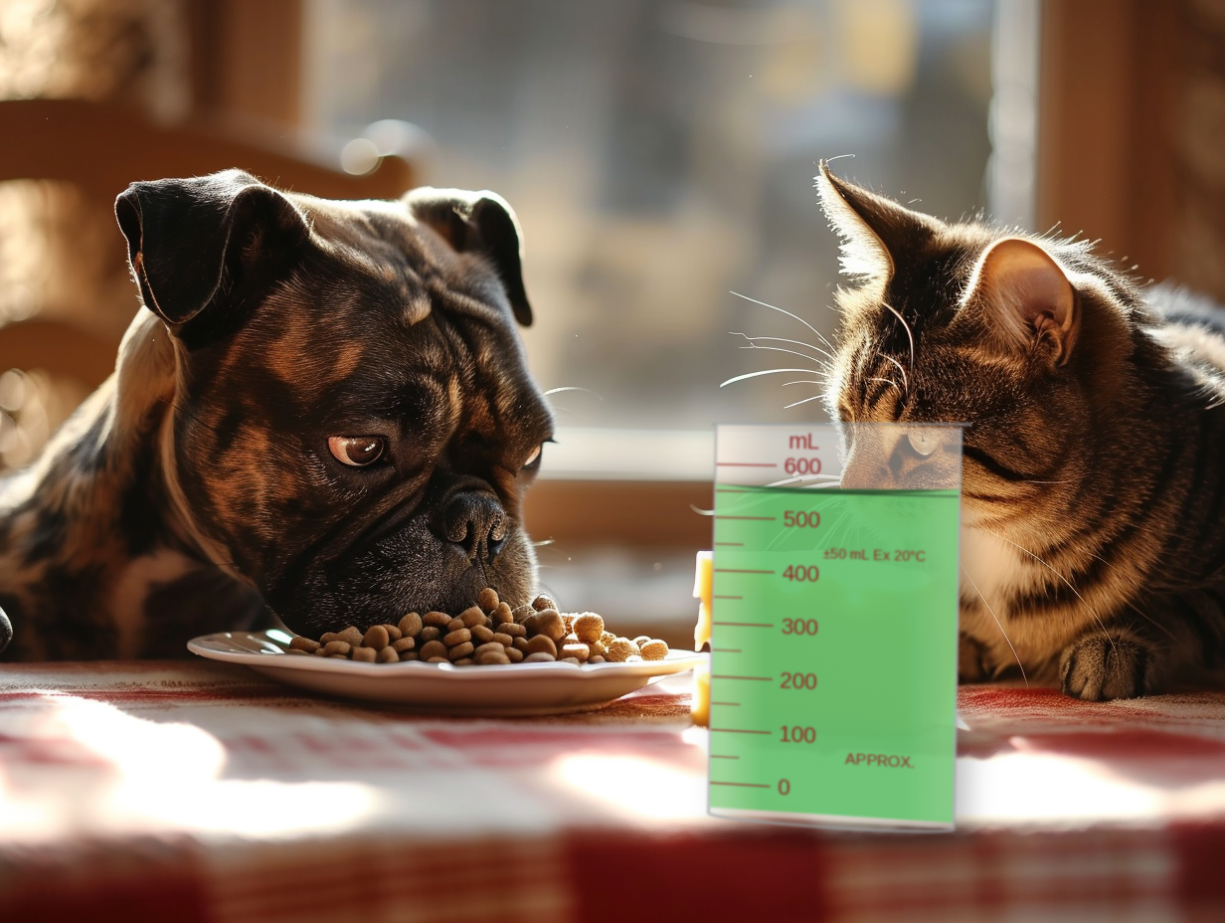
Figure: value=550 unit=mL
